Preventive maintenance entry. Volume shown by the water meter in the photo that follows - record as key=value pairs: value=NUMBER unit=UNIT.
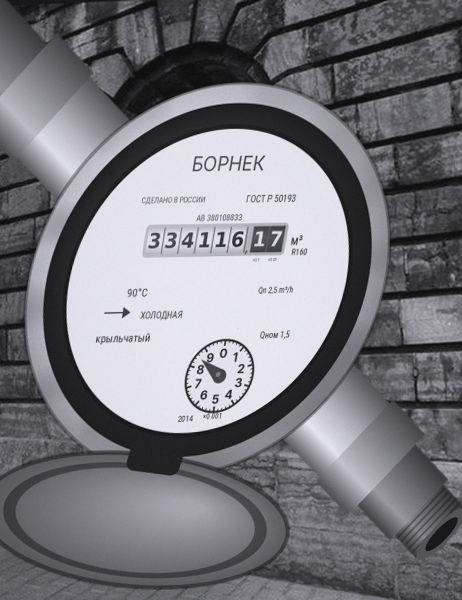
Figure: value=334116.178 unit=m³
